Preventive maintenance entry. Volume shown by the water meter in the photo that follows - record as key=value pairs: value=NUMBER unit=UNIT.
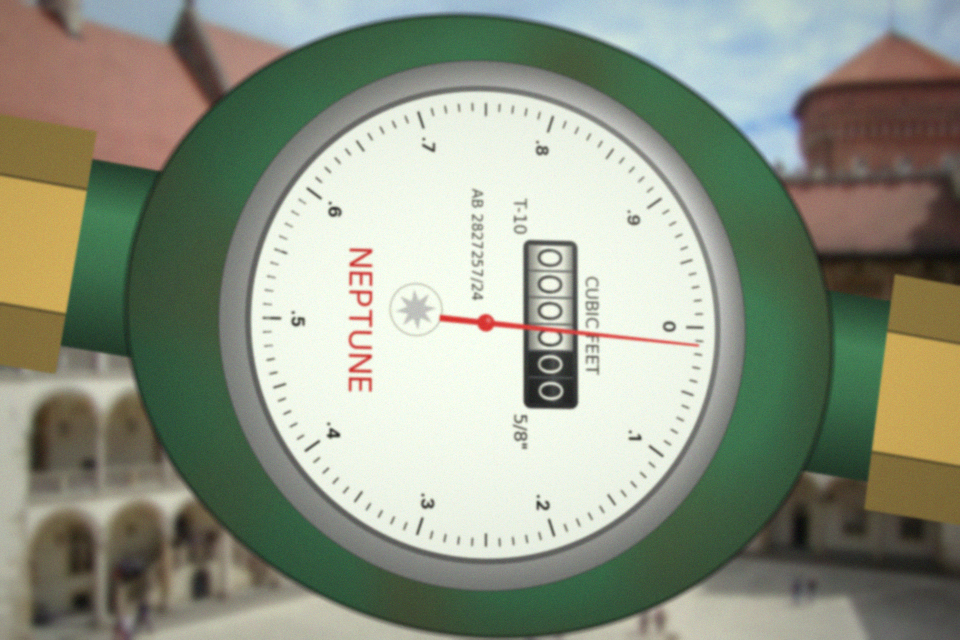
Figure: value=0.01 unit=ft³
